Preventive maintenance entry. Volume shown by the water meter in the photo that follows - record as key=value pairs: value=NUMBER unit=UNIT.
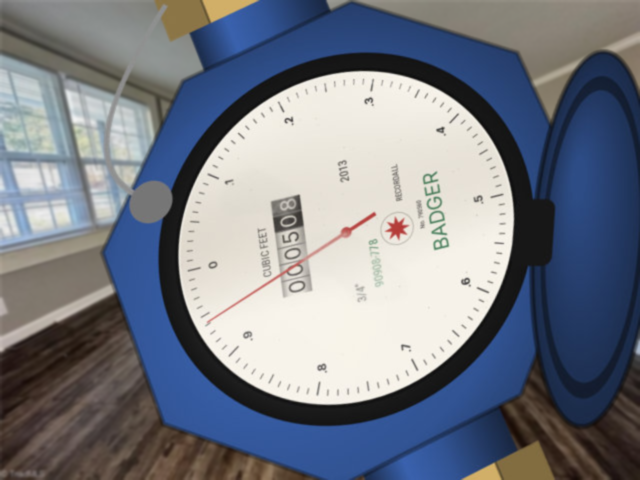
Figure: value=507.94 unit=ft³
